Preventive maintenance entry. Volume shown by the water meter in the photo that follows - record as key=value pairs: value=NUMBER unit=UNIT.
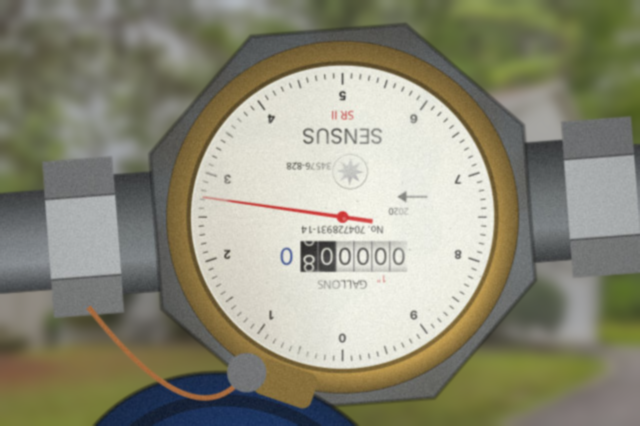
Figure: value=82.7 unit=gal
